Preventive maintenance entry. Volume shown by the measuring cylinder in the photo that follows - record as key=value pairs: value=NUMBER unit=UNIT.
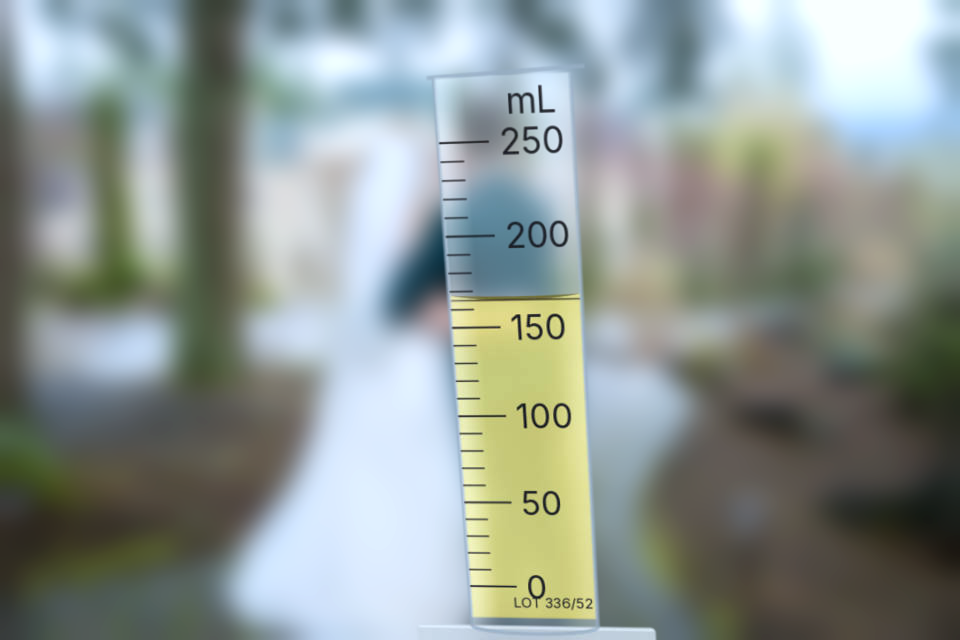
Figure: value=165 unit=mL
